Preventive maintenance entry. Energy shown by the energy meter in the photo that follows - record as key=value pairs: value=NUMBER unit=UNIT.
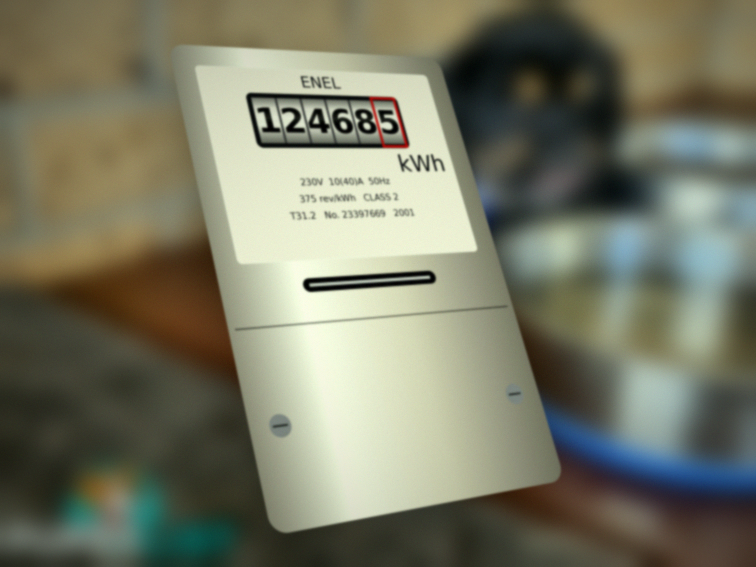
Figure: value=12468.5 unit=kWh
